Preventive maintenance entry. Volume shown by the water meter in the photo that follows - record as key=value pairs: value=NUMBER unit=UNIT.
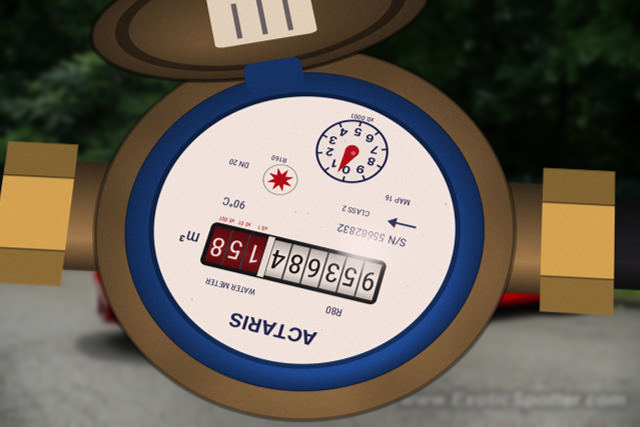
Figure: value=953684.1580 unit=m³
